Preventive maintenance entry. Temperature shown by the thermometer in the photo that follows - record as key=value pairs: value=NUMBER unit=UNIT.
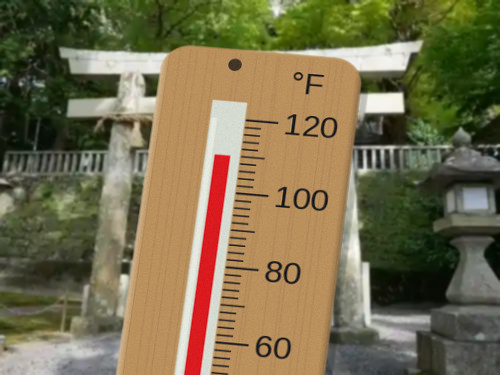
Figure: value=110 unit=°F
